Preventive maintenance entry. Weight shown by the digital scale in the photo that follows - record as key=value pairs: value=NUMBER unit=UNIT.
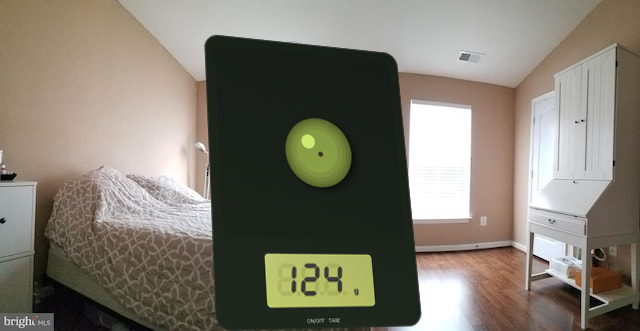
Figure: value=124 unit=g
